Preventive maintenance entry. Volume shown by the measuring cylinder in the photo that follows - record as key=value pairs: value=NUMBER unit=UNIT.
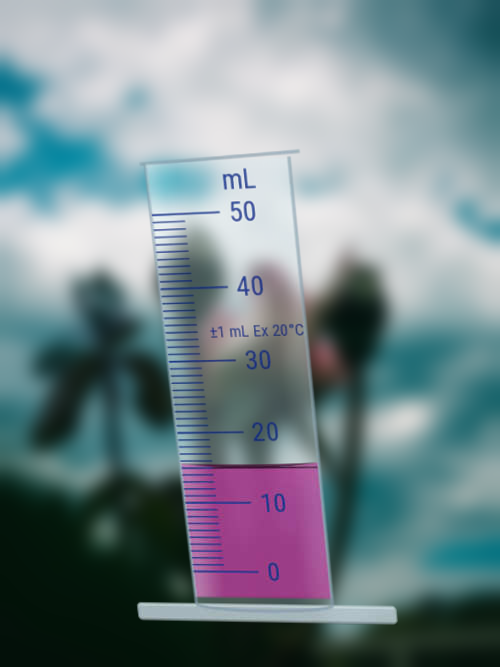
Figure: value=15 unit=mL
